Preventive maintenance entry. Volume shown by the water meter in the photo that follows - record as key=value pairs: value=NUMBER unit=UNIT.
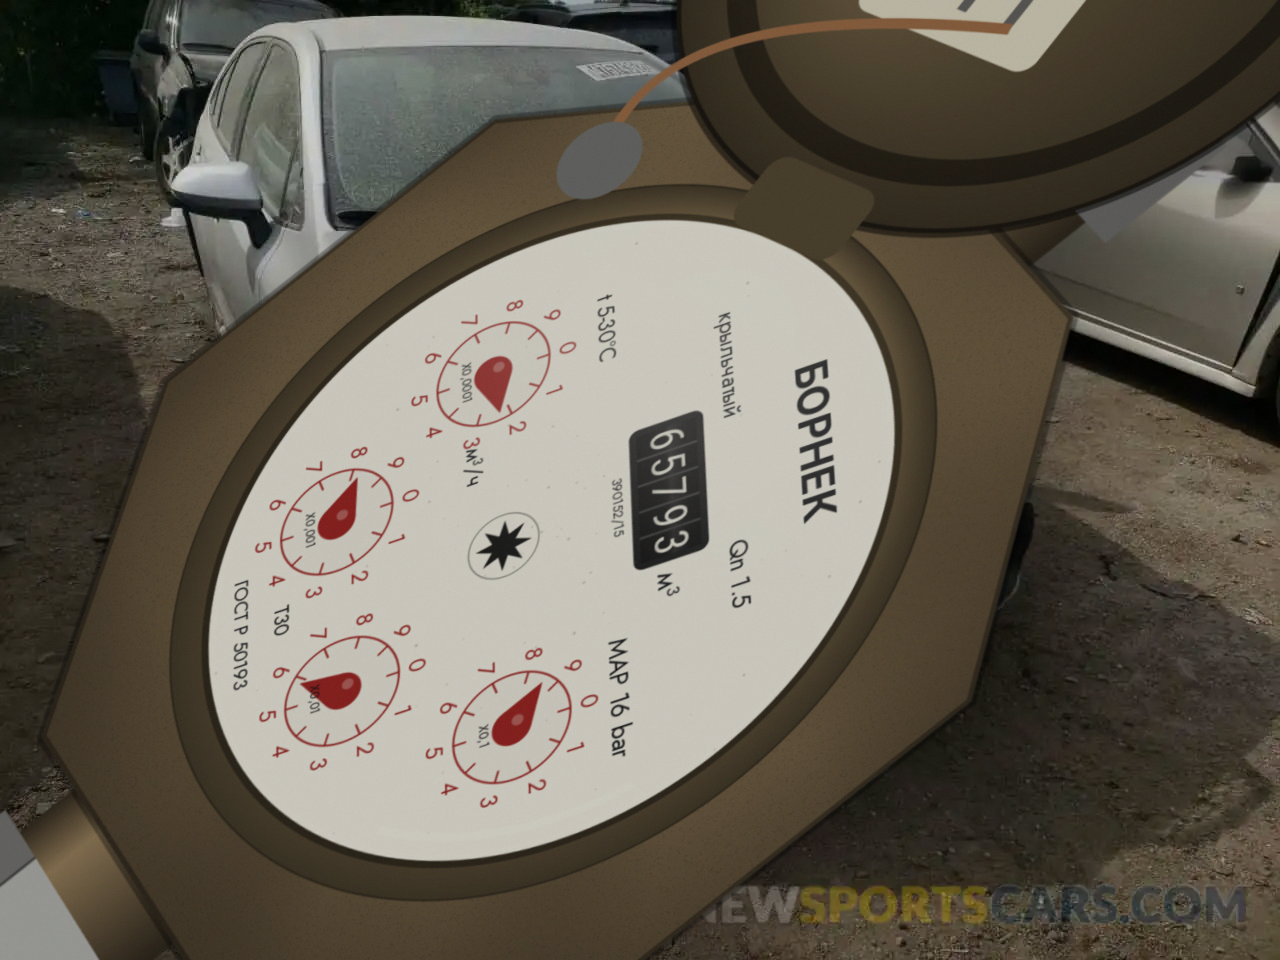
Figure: value=65793.8582 unit=m³
